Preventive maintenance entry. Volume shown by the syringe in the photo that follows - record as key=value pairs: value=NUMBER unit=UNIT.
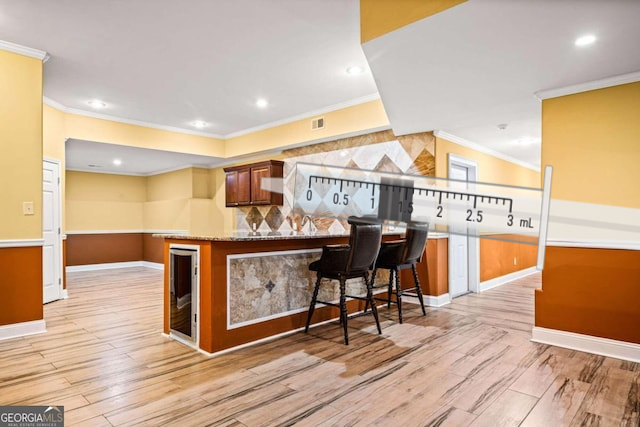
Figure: value=1.1 unit=mL
